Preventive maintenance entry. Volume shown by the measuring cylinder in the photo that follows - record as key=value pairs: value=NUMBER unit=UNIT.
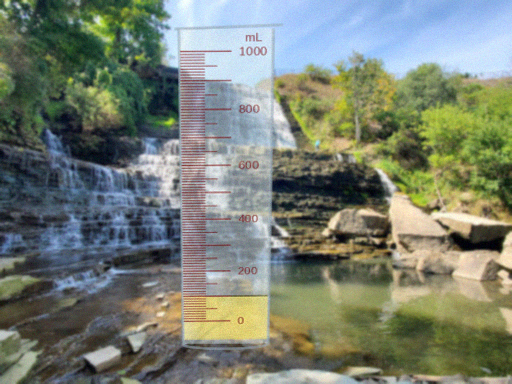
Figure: value=100 unit=mL
